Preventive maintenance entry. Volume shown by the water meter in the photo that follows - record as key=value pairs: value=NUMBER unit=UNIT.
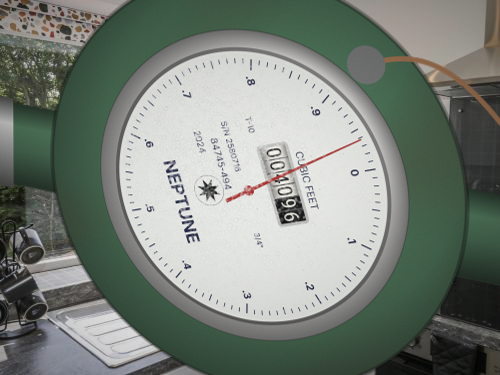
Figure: value=4095.96 unit=ft³
